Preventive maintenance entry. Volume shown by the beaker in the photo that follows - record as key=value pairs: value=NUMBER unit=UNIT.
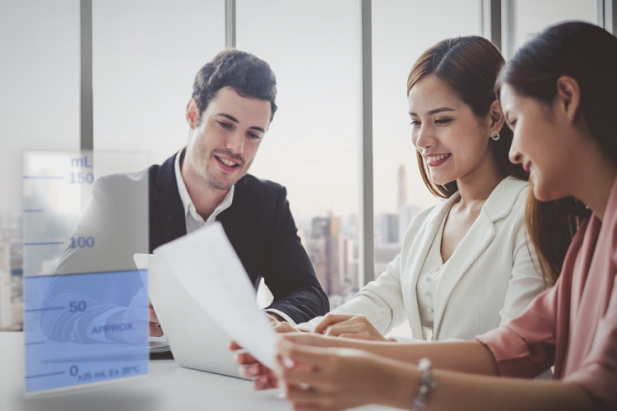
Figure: value=75 unit=mL
